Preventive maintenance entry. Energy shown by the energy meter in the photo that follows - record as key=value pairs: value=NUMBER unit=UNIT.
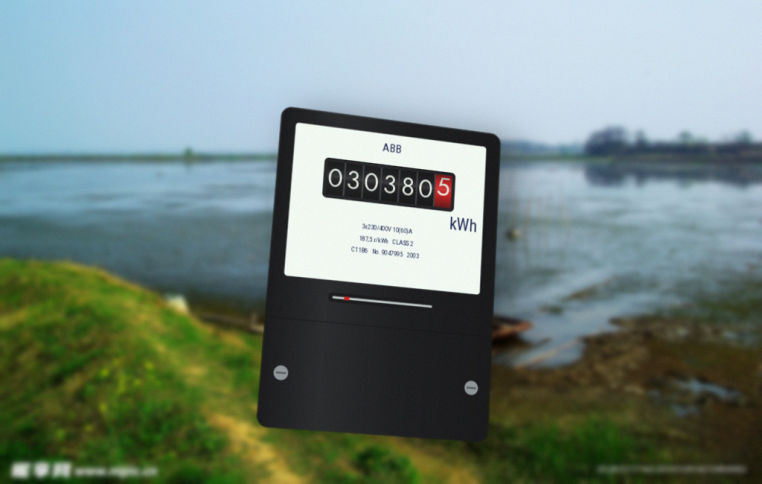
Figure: value=30380.5 unit=kWh
